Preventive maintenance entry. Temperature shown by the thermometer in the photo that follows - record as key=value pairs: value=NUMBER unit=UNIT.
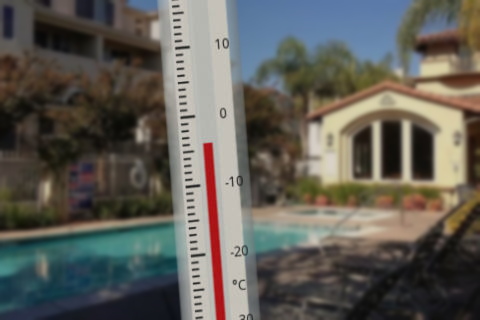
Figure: value=-4 unit=°C
